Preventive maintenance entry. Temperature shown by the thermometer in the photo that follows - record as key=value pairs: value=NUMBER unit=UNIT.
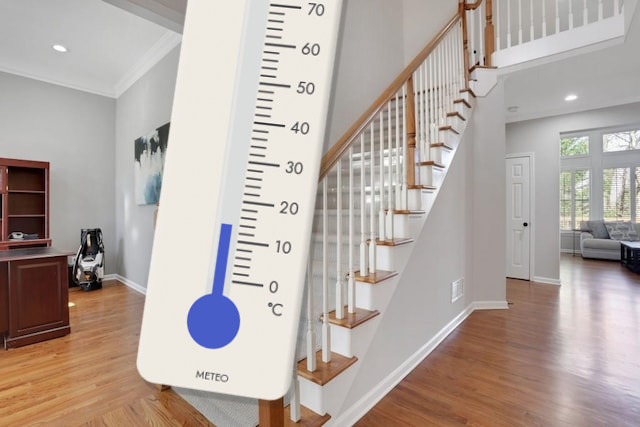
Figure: value=14 unit=°C
